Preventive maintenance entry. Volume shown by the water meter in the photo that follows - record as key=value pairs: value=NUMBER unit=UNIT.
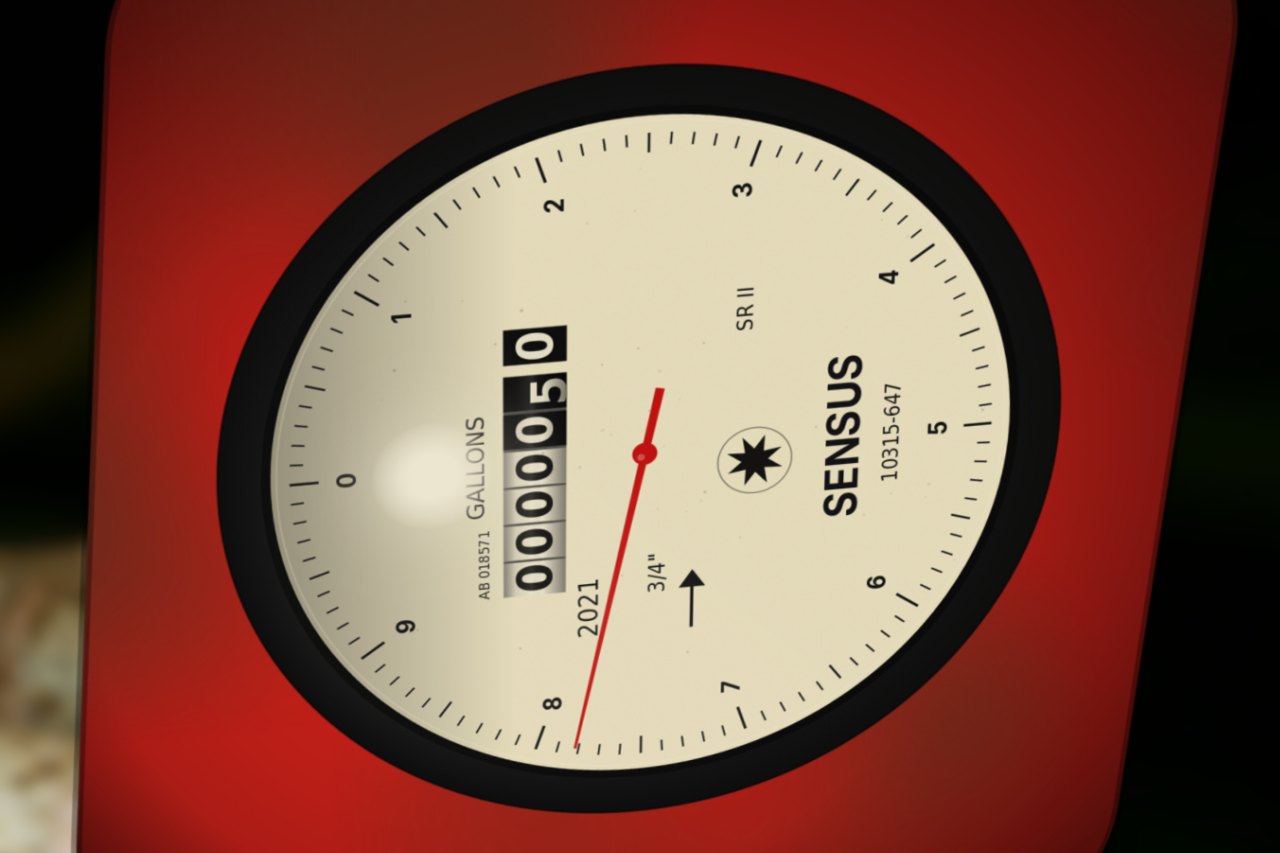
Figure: value=47.8 unit=gal
